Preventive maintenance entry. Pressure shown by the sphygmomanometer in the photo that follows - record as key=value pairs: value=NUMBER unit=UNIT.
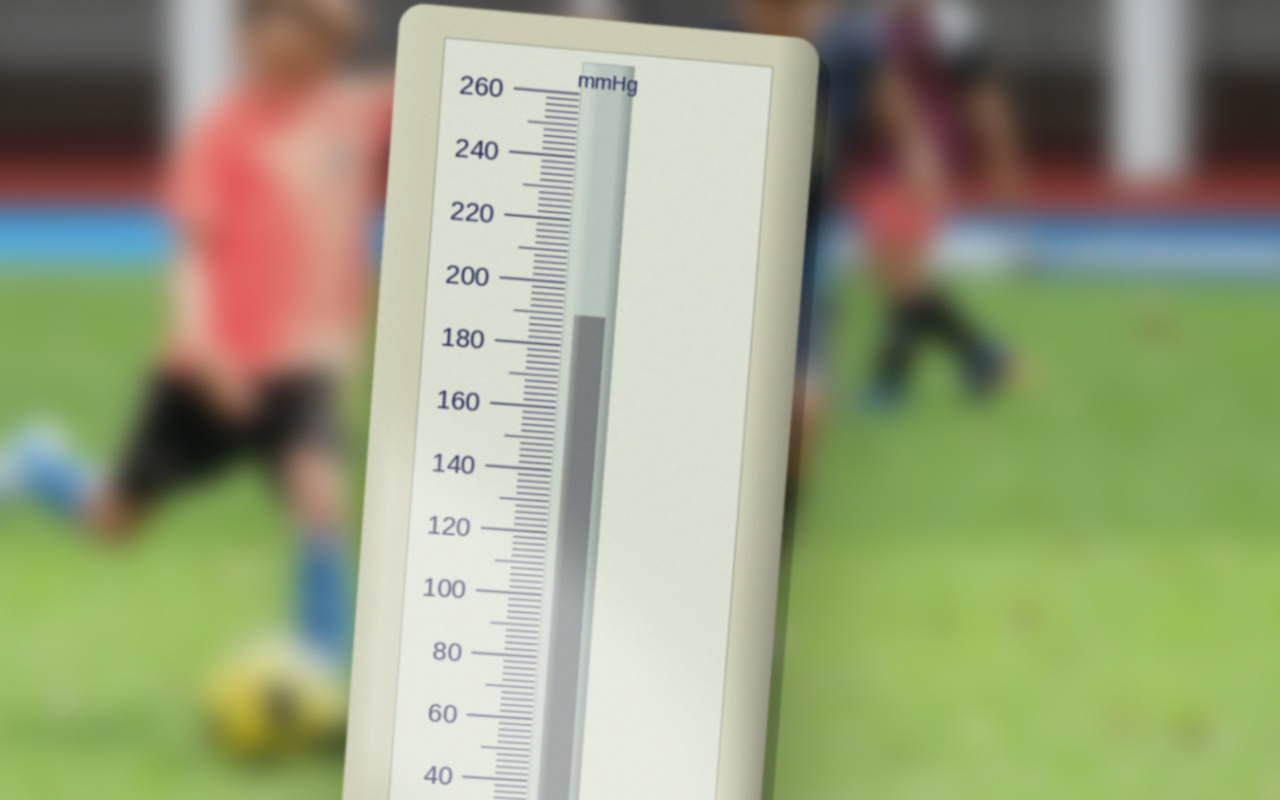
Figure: value=190 unit=mmHg
